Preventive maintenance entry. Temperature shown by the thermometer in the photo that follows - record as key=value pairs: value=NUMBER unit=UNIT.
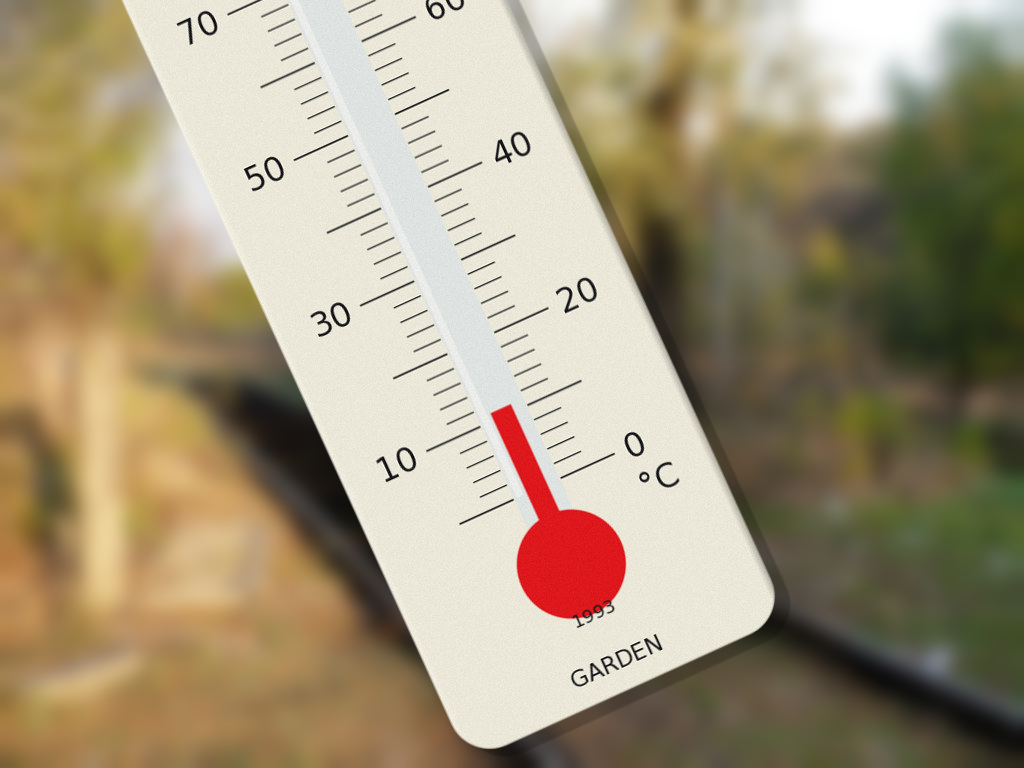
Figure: value=11 unit=°C
